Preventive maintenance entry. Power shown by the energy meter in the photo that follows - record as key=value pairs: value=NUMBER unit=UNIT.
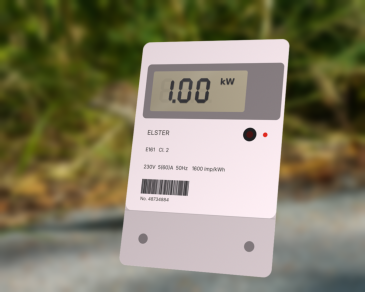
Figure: value=1.00 unit=kW
